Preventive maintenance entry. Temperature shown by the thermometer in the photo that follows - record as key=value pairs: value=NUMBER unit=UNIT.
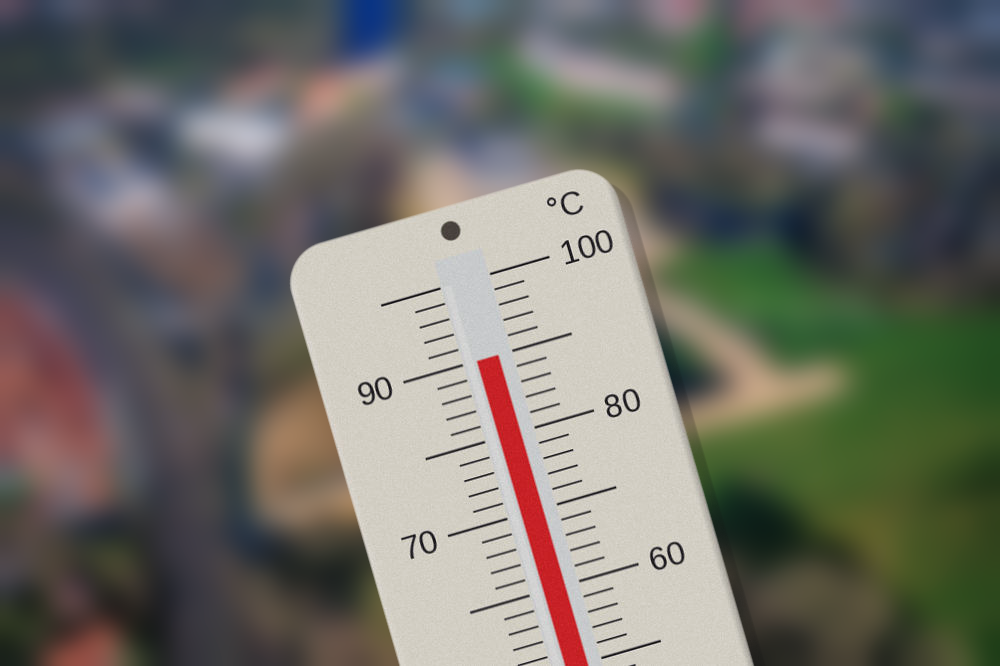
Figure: value=90 unit=°C
